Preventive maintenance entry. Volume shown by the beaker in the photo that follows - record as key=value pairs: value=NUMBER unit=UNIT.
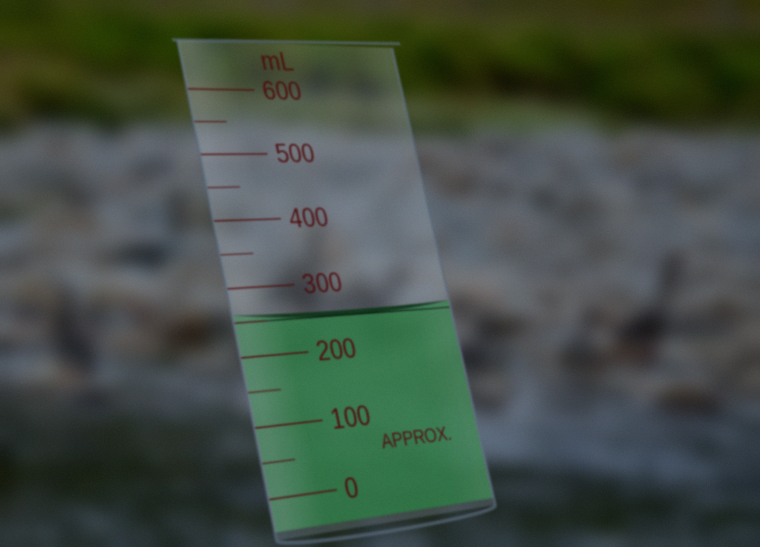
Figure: value=250 unit=mL
